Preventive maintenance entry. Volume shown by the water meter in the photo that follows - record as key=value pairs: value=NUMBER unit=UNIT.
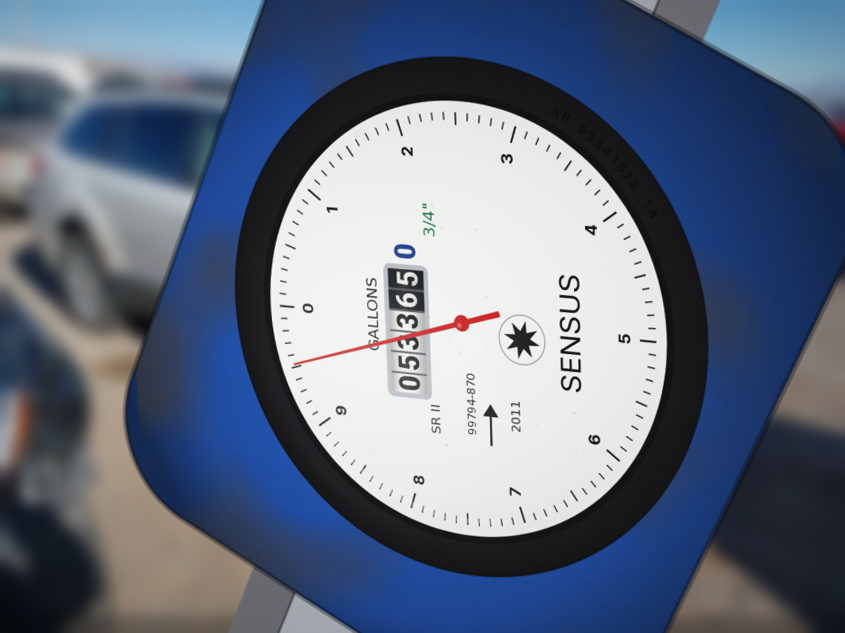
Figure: value=533649.5 unit=gal
